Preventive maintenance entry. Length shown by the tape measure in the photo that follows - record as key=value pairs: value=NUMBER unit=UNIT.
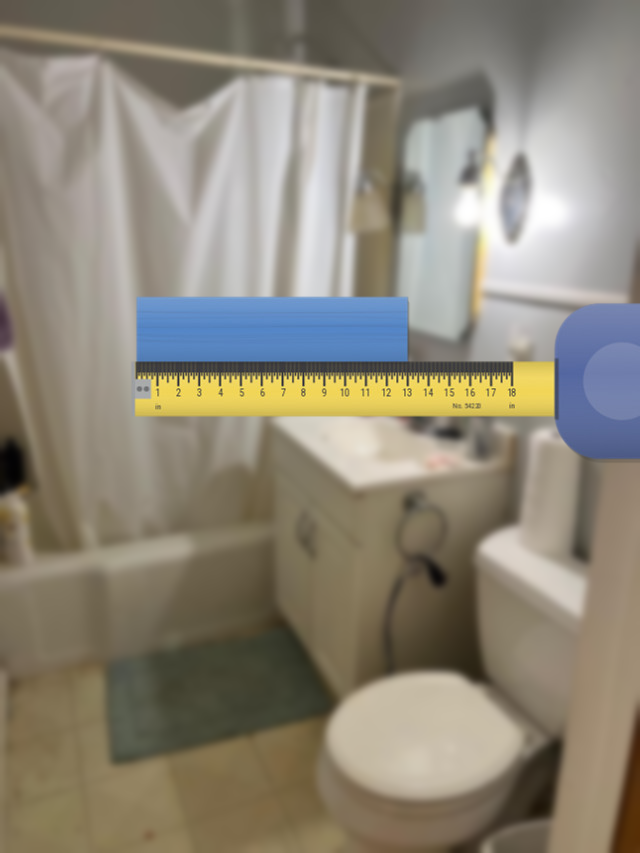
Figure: value=13 unit=in
